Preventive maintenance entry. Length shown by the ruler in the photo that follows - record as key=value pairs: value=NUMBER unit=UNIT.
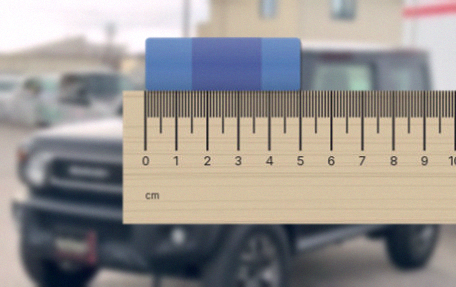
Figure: value=5 unit=cm
